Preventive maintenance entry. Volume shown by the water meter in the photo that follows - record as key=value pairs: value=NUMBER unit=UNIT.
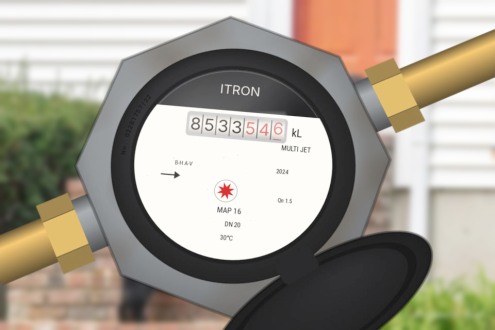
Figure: value=8533.546 unit=kL
